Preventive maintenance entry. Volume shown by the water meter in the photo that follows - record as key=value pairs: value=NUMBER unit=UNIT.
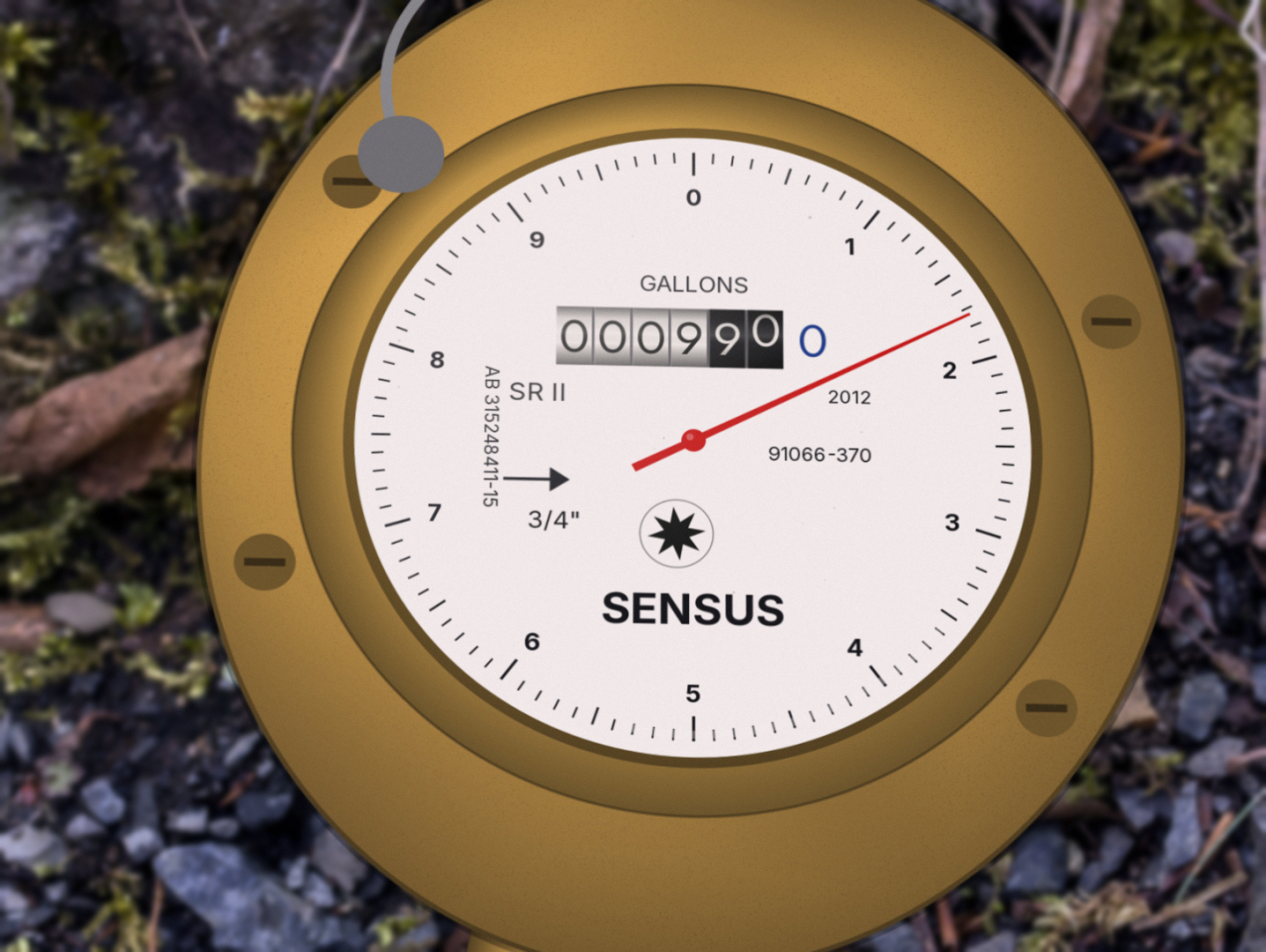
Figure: value=9901.7 unit=gal
